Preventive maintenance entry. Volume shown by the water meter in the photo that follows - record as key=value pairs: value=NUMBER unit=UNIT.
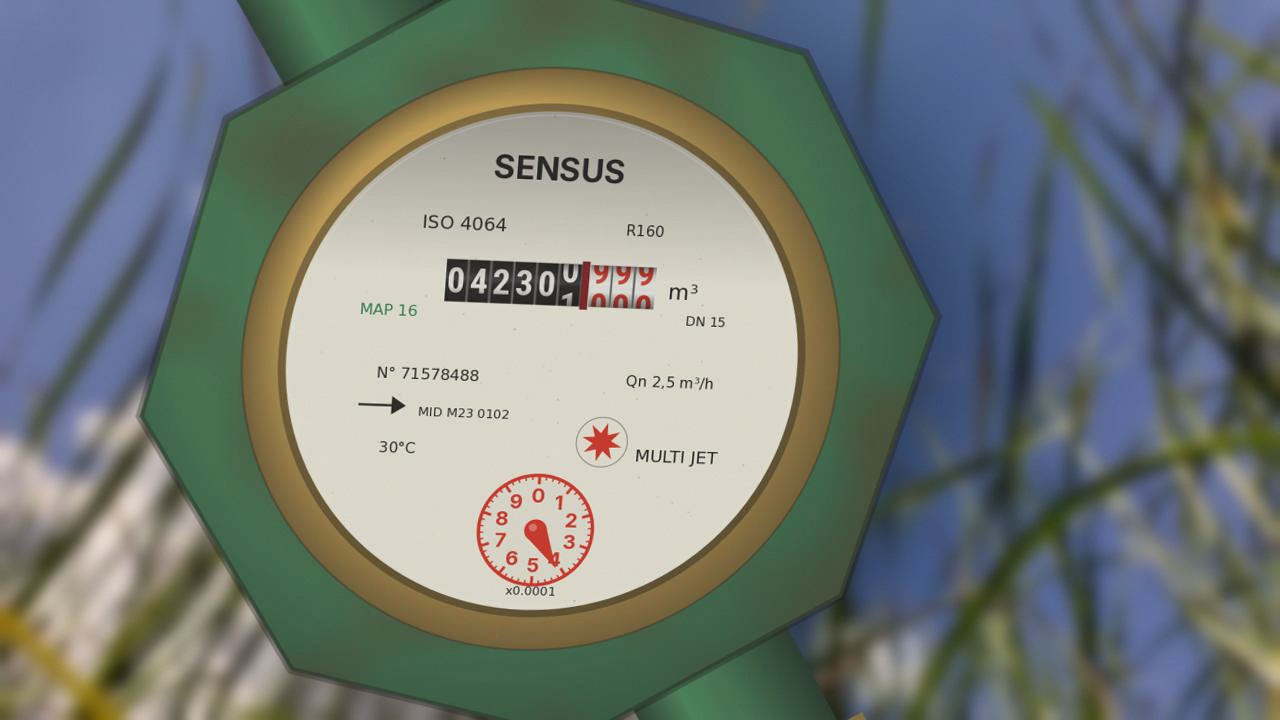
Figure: value=42300.9994 unit=m³
